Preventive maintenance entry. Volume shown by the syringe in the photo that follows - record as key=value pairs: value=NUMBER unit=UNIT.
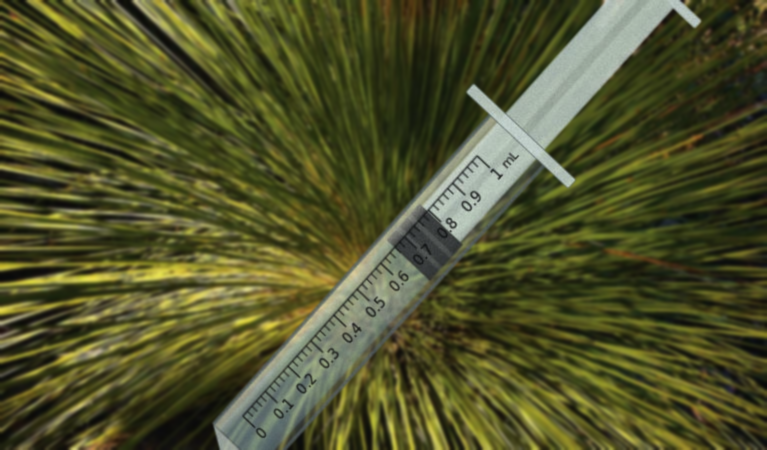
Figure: value=0.66 unit=mL
